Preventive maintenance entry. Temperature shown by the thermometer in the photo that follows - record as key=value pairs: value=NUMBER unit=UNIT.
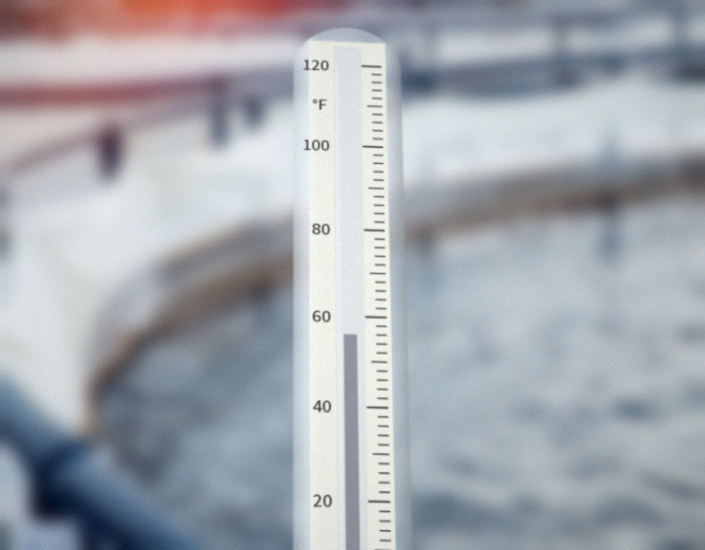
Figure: value=56 unit=°F
